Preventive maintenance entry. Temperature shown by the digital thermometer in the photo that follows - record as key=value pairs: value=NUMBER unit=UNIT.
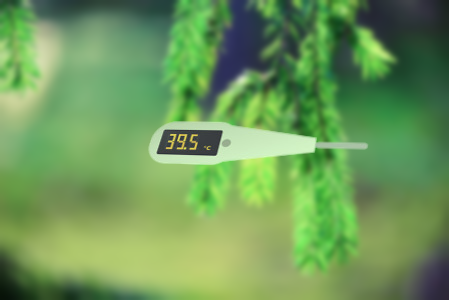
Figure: value=39.5 unit=°C
